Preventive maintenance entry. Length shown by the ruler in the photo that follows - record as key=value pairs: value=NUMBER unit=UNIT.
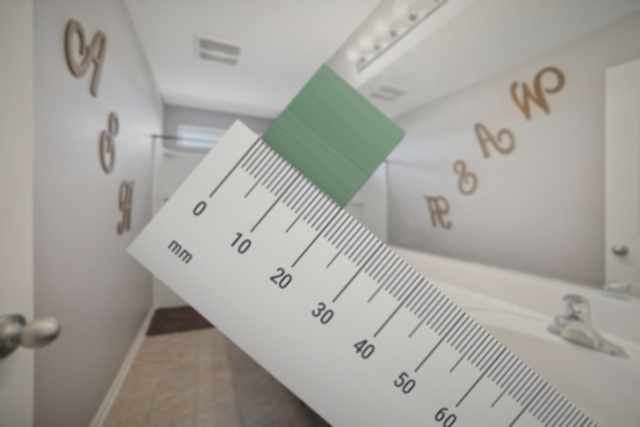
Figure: value=20 unit=mm
